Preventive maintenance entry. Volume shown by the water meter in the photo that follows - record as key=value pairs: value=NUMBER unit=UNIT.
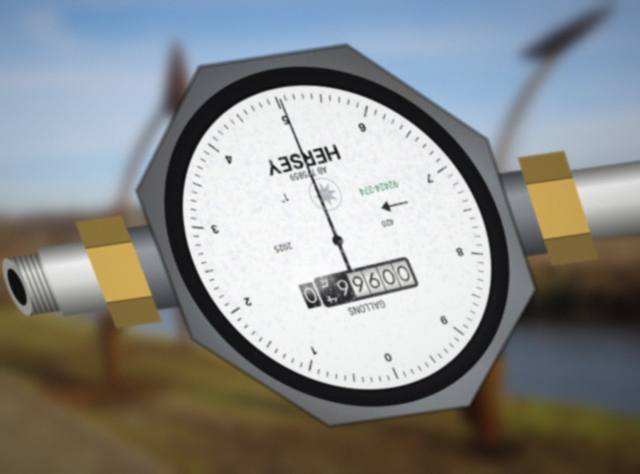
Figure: value=96645.0 unit=gal
